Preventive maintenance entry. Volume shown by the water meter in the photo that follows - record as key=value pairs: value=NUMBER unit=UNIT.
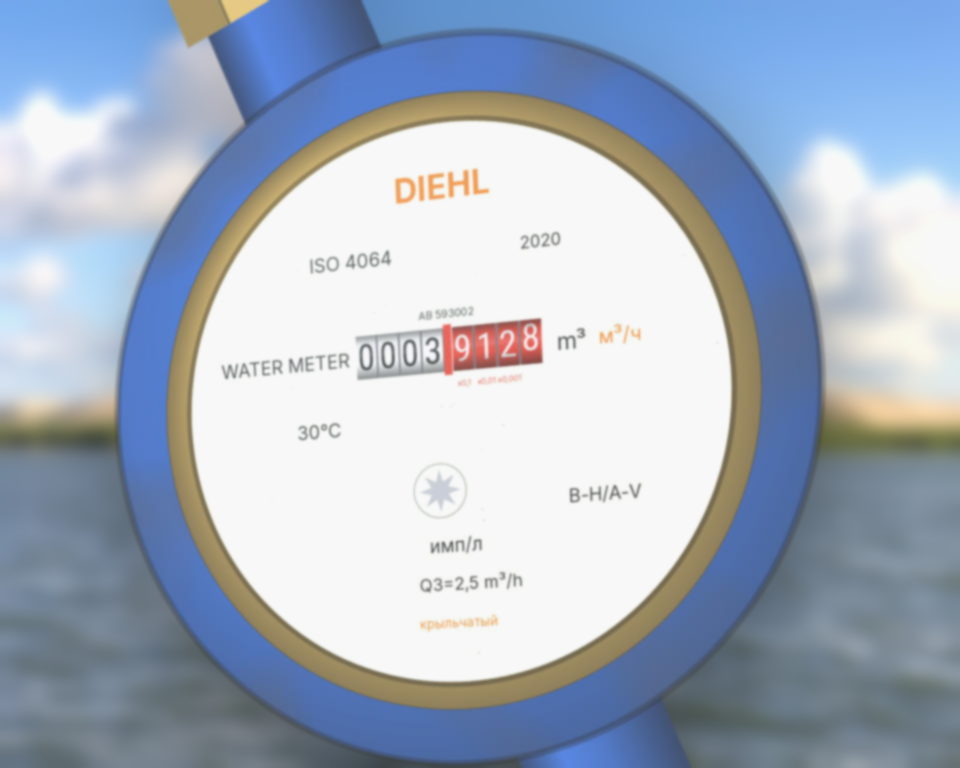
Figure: value=3.9128 unit=m³
